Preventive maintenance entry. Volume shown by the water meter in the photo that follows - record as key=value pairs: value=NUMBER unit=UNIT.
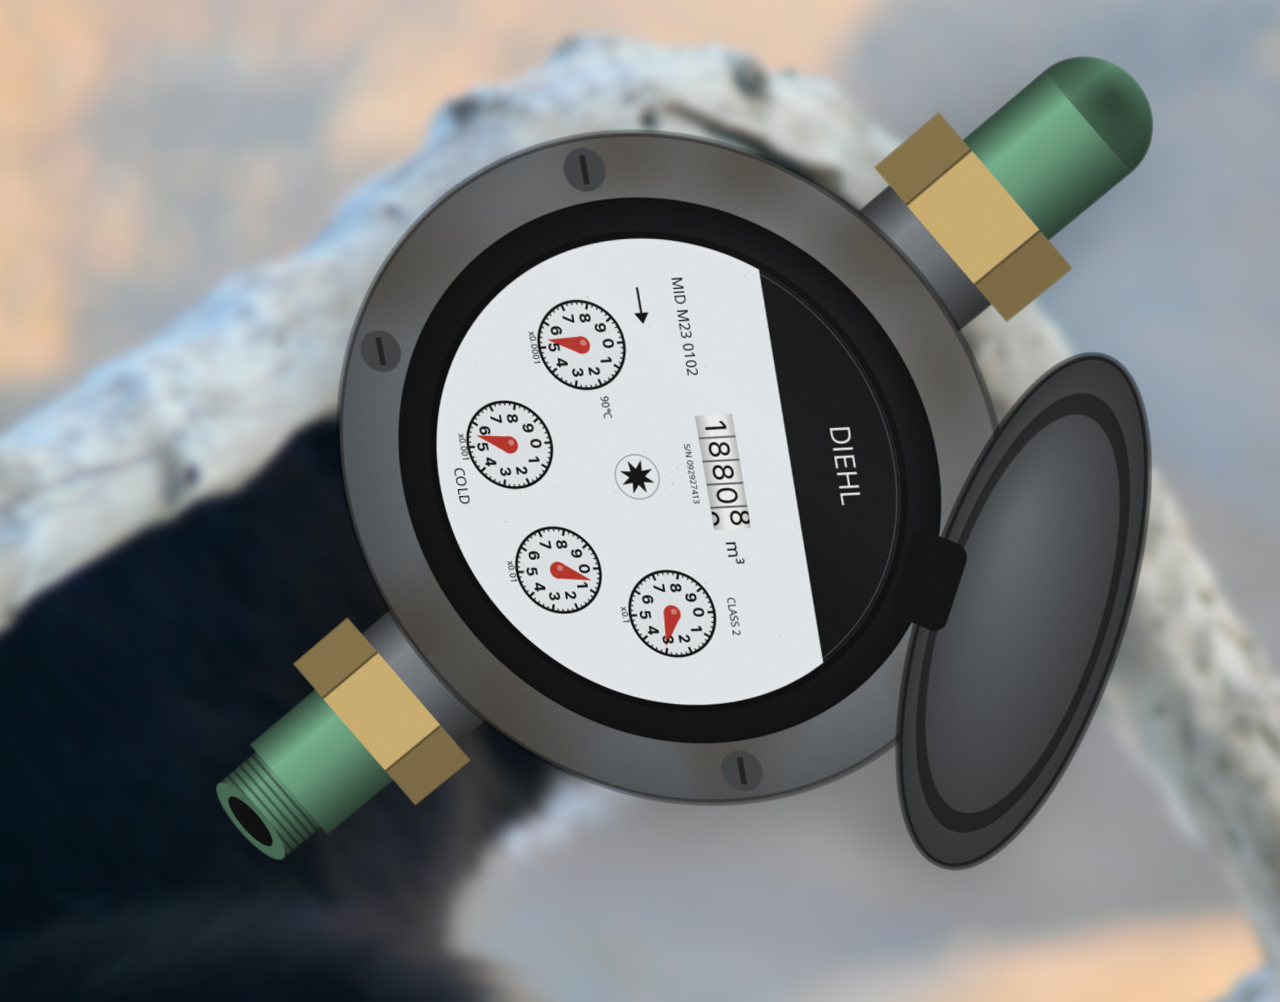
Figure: value=18808.3055 unit=m³
